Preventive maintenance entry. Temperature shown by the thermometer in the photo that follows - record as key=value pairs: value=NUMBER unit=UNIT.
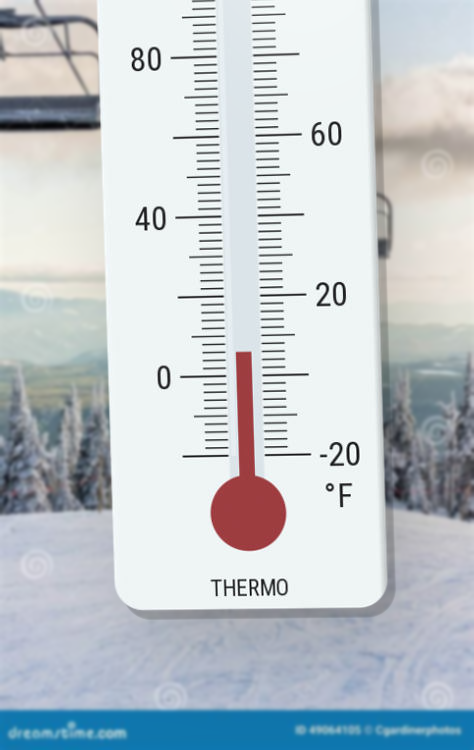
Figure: value=6 unit=°F
